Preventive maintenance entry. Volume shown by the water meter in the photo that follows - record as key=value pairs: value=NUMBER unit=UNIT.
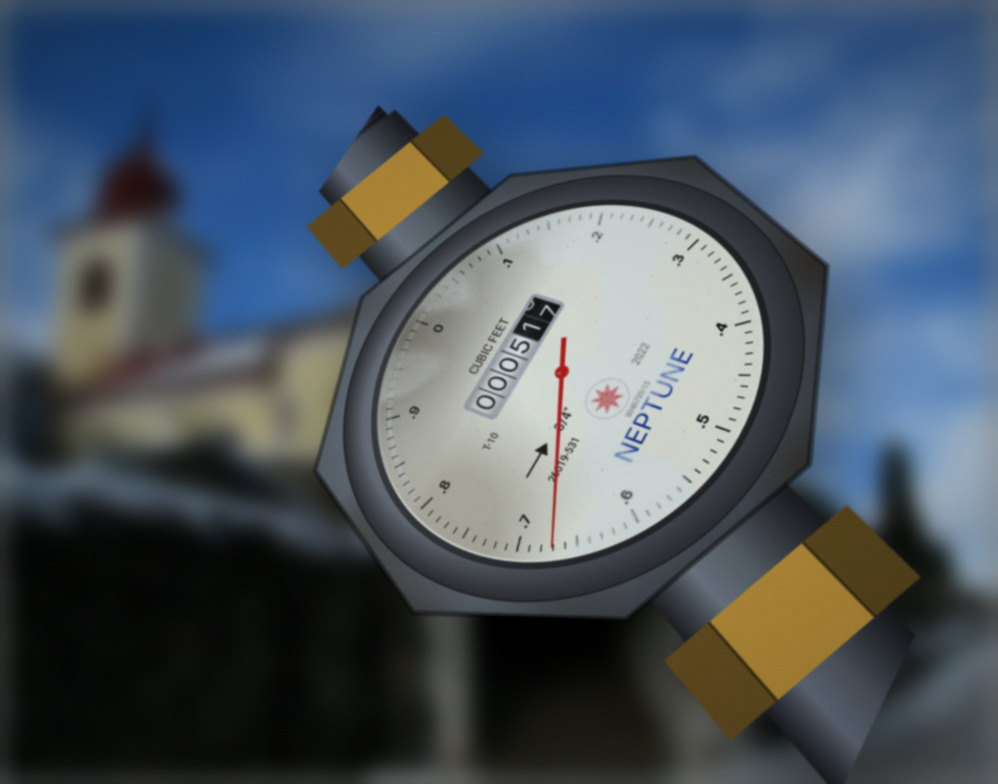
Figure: value=516.67 unit=ft³
